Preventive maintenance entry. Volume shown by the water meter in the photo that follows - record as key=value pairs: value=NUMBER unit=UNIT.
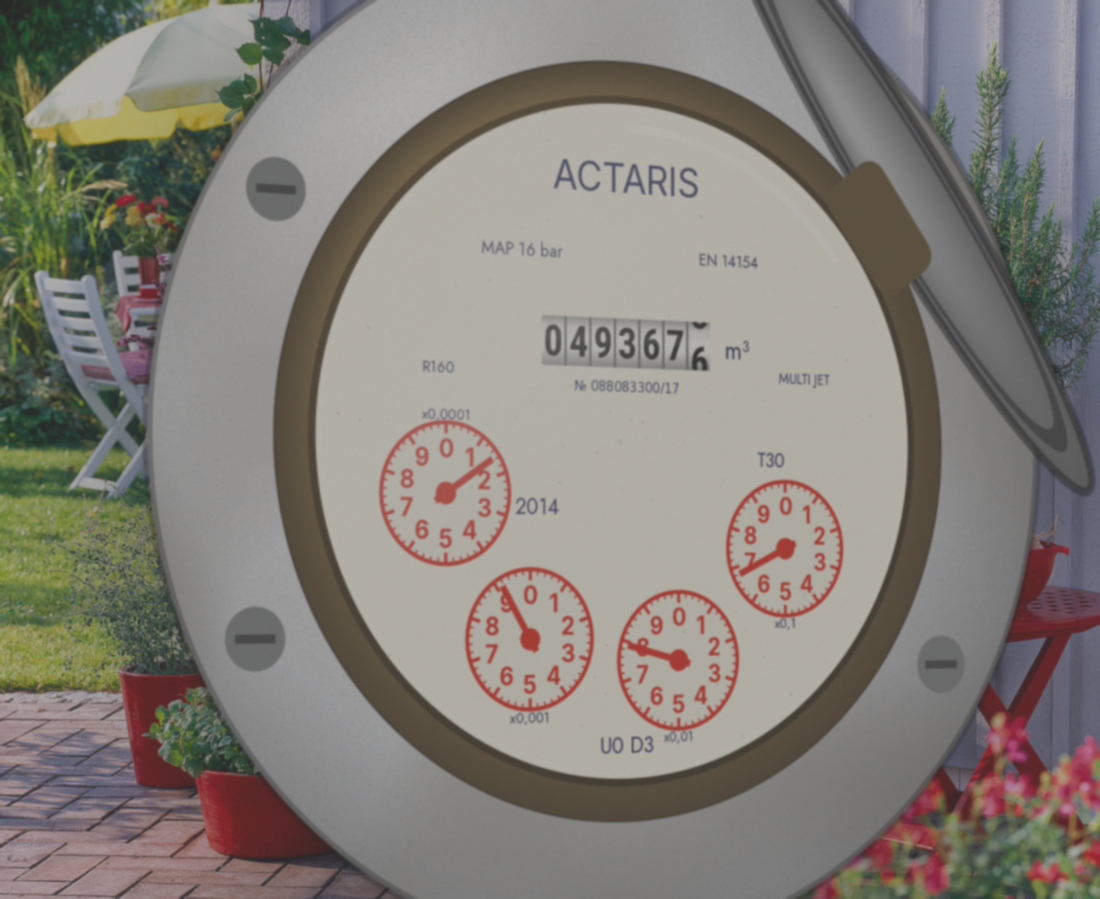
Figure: value=493675.6791 unit=m³
